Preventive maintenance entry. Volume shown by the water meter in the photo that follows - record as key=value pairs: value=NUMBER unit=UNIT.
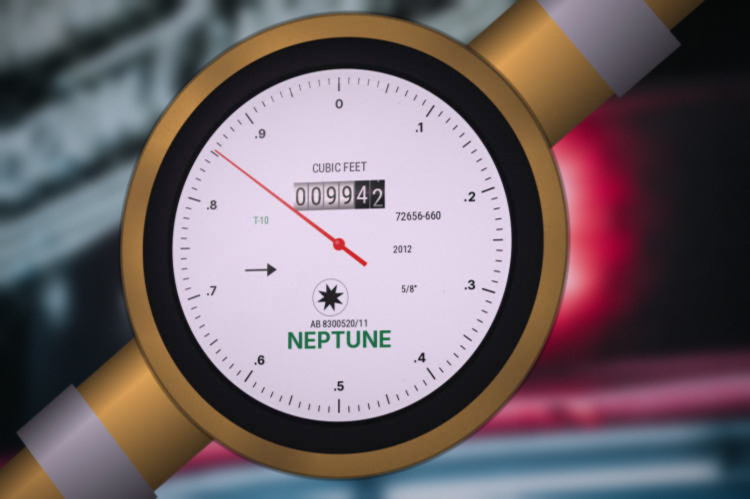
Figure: value=9941.85 unit=ft³
